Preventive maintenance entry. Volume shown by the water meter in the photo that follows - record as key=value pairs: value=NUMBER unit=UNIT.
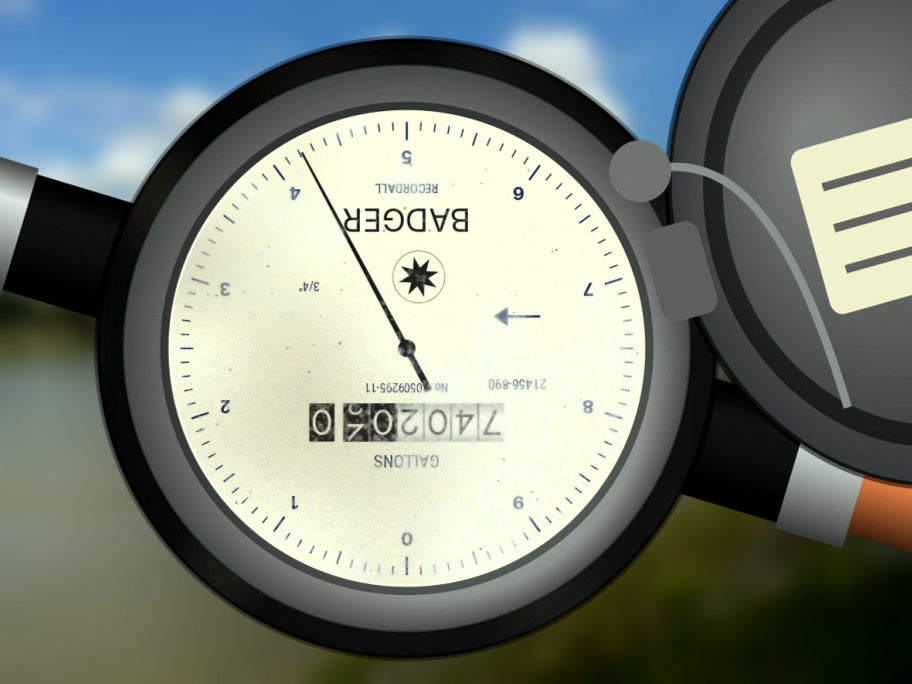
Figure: value=7402024.2 unit=gal
